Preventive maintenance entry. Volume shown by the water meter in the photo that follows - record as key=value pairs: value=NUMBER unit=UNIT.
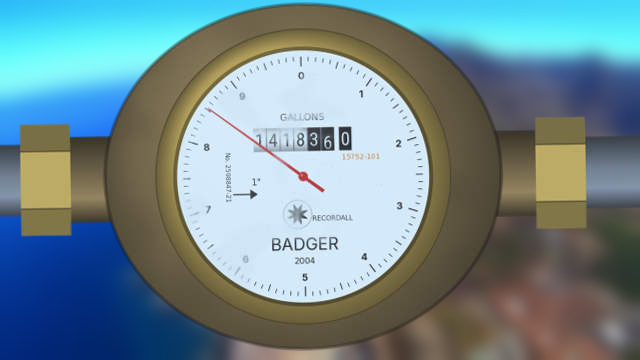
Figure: value=1418358.5 unit=gal
